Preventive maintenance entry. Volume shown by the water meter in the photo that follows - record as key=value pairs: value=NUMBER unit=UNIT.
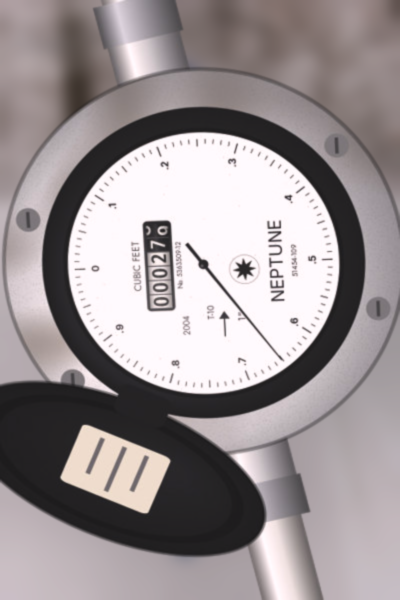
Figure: value=278.65 unit=ft³
